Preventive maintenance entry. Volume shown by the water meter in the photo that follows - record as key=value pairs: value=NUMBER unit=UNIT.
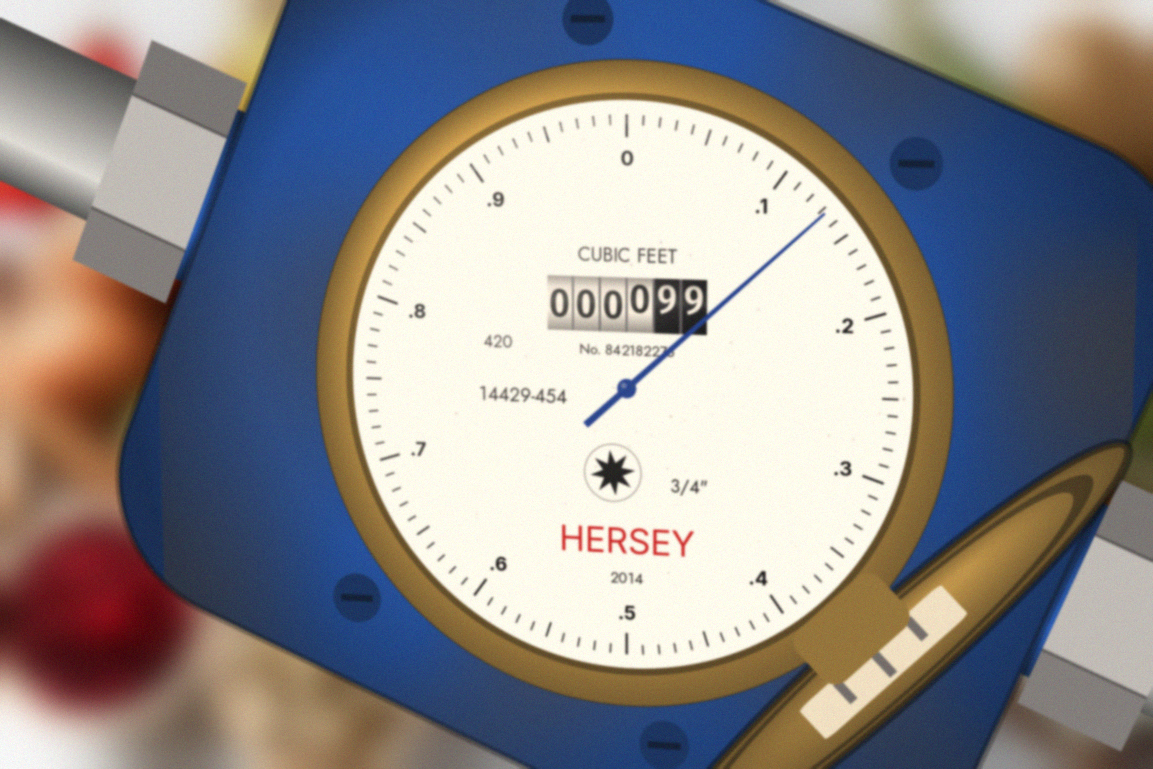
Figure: value=99.13 unit=ft³
